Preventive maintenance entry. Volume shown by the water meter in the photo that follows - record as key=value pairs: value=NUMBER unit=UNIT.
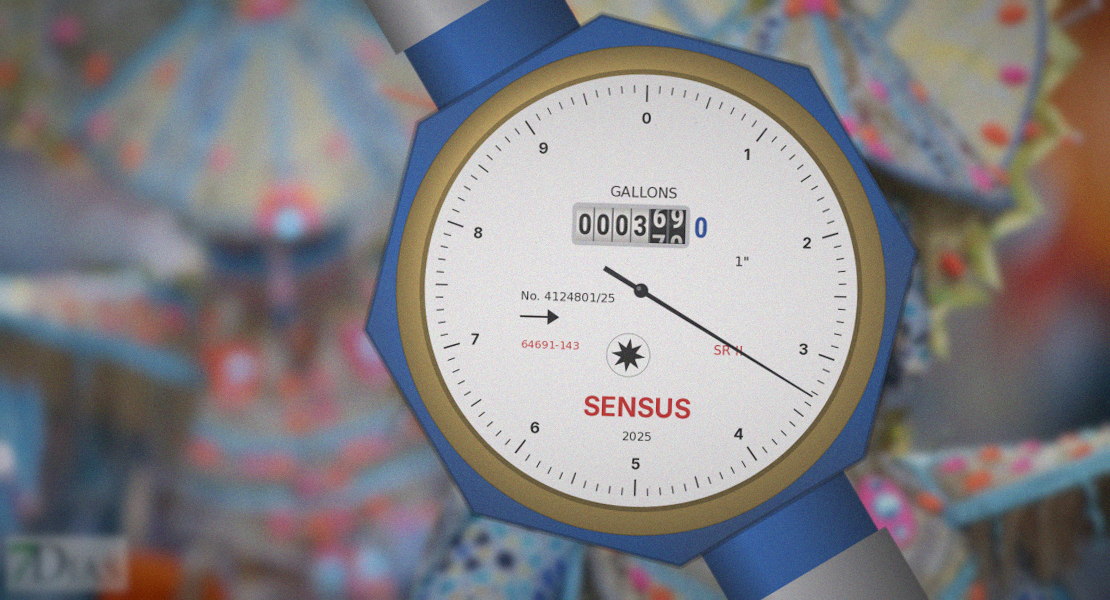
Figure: value=3693.3 unit=gal
